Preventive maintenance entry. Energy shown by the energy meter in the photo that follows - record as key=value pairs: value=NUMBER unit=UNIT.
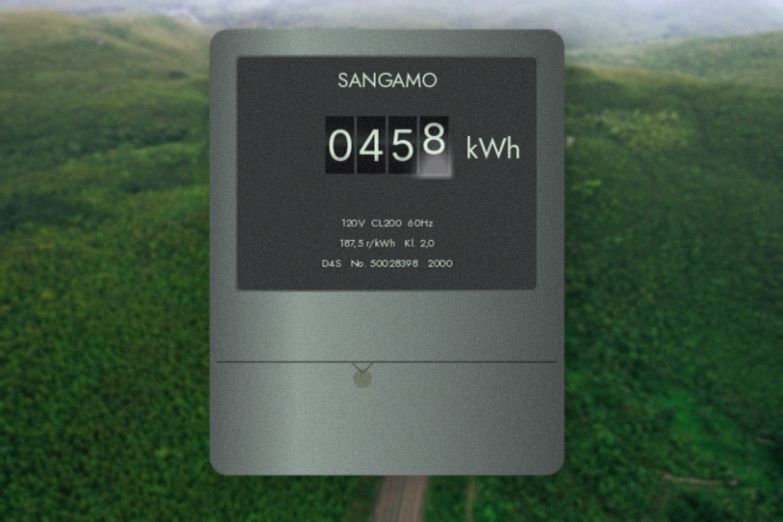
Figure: value=458 unit=kWh
